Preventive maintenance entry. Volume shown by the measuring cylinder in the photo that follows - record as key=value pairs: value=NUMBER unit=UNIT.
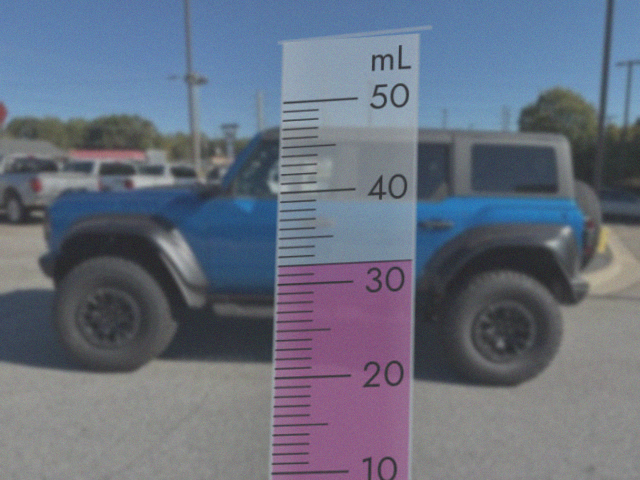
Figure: value=32 unit=mL
